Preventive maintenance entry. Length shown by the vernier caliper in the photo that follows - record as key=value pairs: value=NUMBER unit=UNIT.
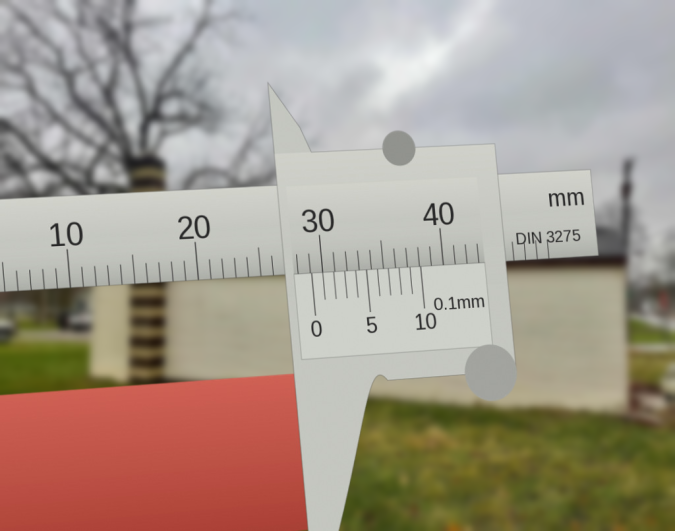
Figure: value=29.1 unit=mm
